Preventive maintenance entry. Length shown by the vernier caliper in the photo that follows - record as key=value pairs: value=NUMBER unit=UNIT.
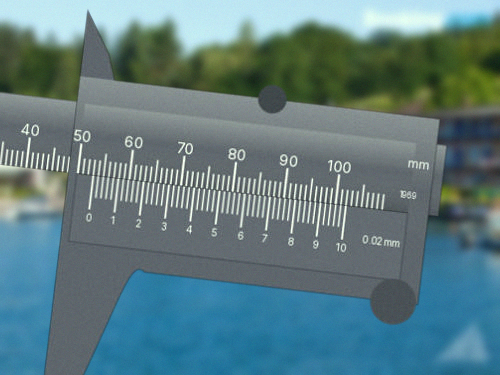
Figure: value=53.0 unit=mm
